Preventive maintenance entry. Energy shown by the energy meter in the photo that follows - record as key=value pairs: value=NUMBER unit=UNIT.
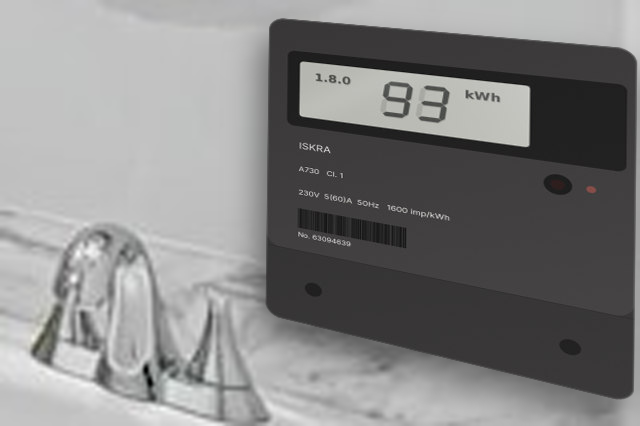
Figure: value=93 unit=kWh
